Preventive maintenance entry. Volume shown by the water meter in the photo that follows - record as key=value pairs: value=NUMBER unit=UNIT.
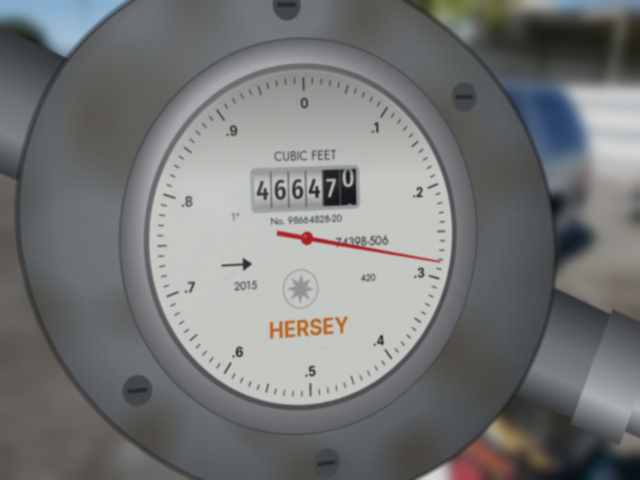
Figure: value=466470.28 unit=ft³
